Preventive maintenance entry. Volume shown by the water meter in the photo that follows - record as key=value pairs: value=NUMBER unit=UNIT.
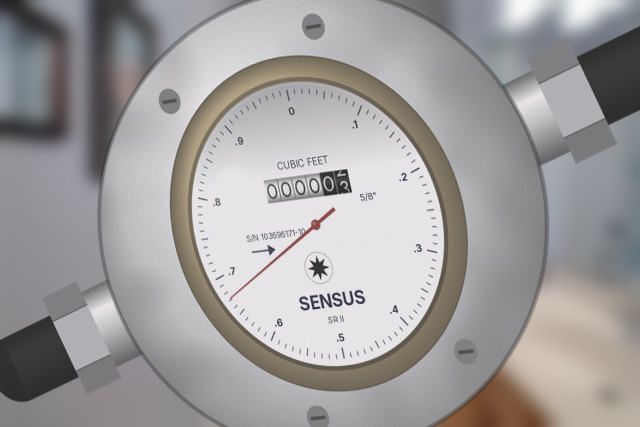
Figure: value=2.67 unit=ft³
